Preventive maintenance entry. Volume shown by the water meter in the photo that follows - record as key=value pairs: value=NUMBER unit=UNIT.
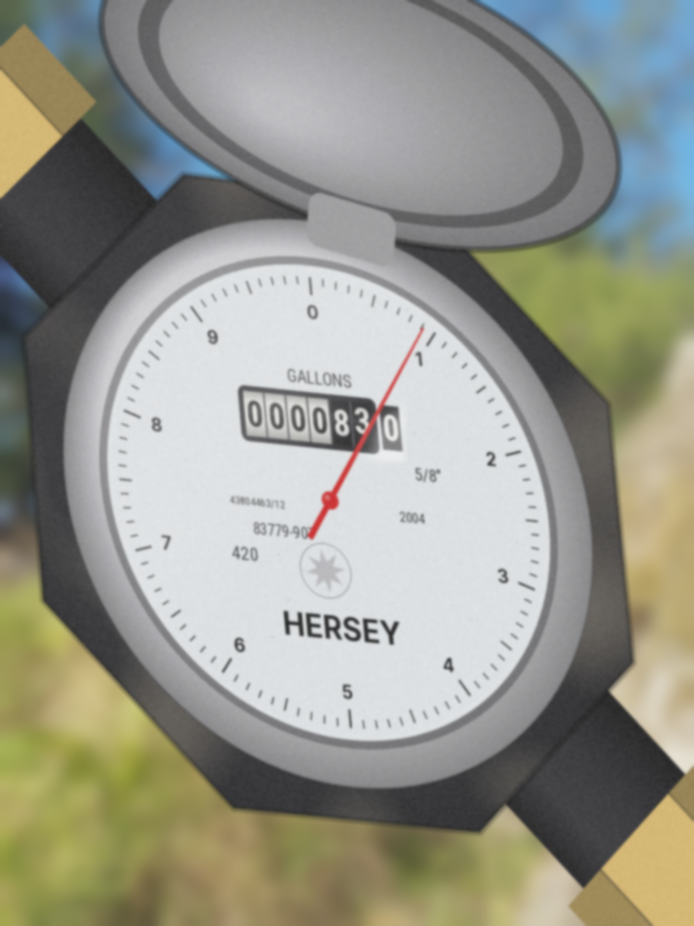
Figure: value=830.9 unit=gal
